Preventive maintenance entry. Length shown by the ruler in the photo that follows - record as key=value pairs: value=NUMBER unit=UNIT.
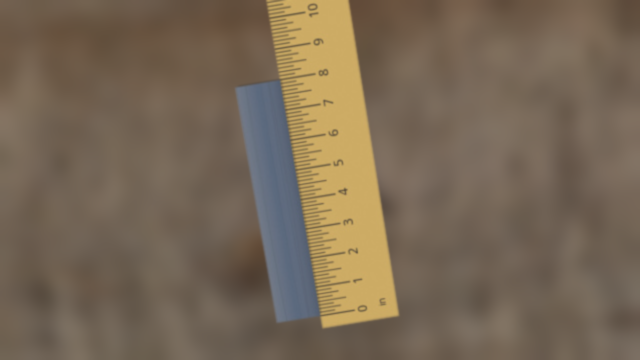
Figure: value=8 unit=in
